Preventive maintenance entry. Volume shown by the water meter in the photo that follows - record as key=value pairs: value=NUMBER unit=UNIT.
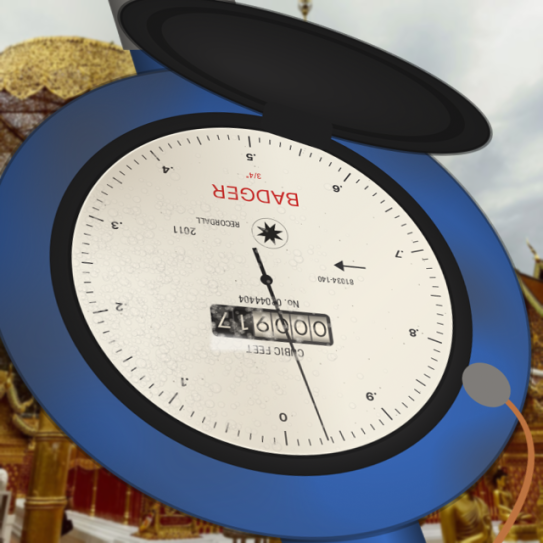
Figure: value=916.96 unit=ft³
